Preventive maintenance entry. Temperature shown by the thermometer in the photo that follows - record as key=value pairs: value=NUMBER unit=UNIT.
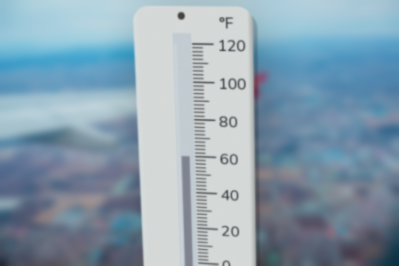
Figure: value=60 unit=°F
